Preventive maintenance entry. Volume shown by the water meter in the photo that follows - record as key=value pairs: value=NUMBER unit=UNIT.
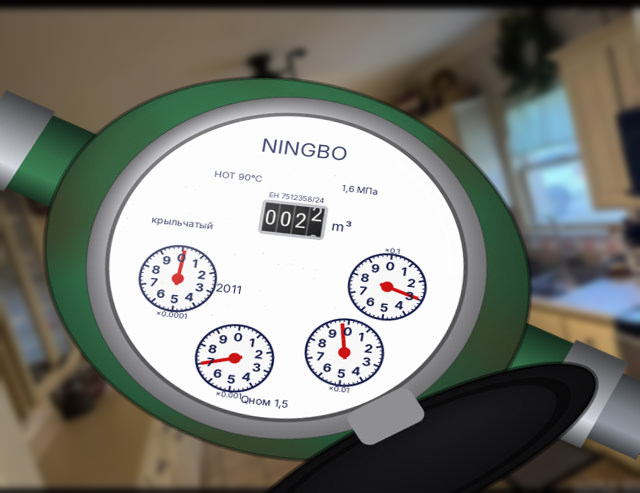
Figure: value=22.2970 unit=m³
